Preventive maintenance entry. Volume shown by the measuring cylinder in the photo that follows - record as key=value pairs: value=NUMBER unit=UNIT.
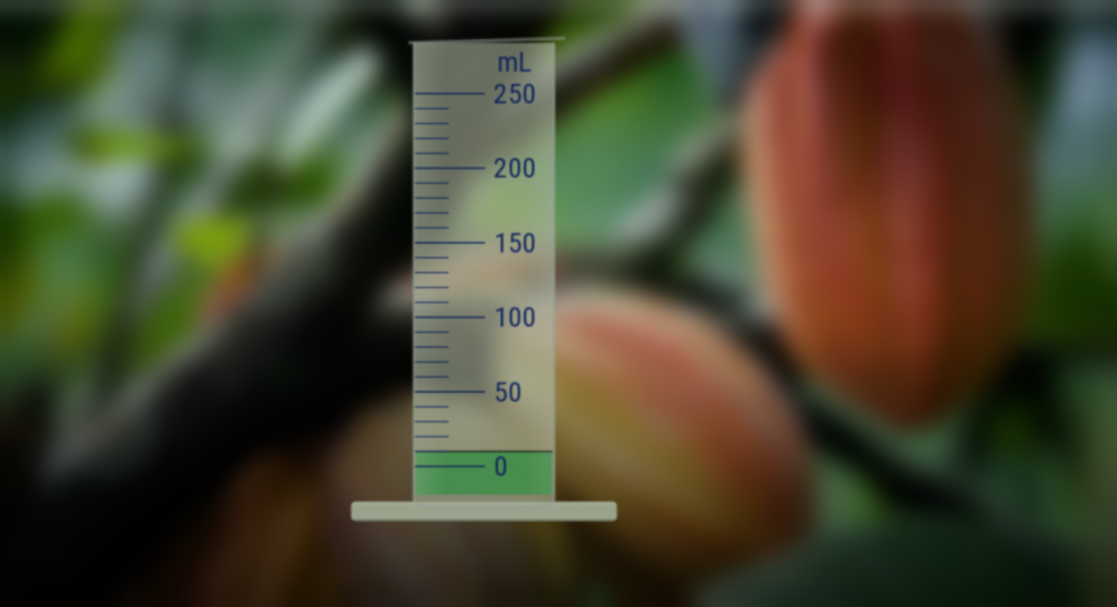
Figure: value=10 unit=mL
